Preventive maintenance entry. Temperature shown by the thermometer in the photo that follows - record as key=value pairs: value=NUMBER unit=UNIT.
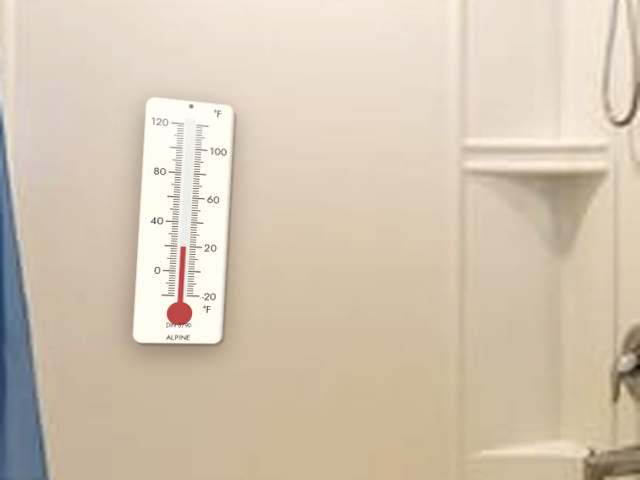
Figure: value=20 unit=°F
